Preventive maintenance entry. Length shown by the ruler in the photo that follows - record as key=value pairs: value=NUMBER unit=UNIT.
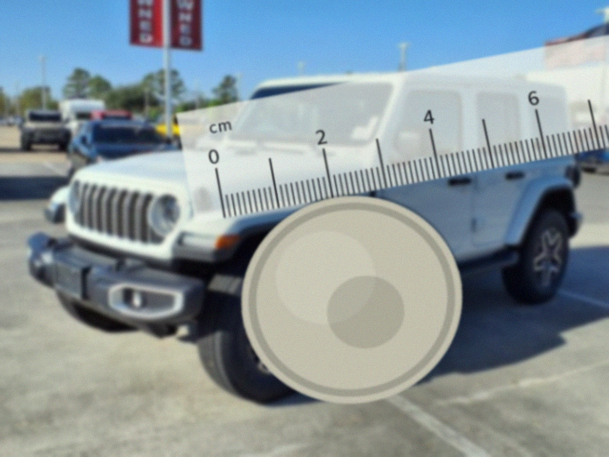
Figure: value=4 unit=cm
